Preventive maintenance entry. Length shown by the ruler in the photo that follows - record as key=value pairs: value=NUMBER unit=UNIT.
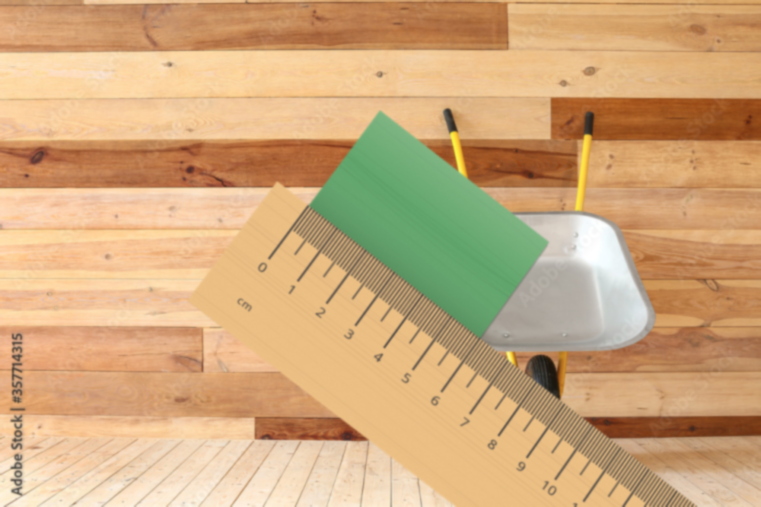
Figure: value=6 unit=cm
